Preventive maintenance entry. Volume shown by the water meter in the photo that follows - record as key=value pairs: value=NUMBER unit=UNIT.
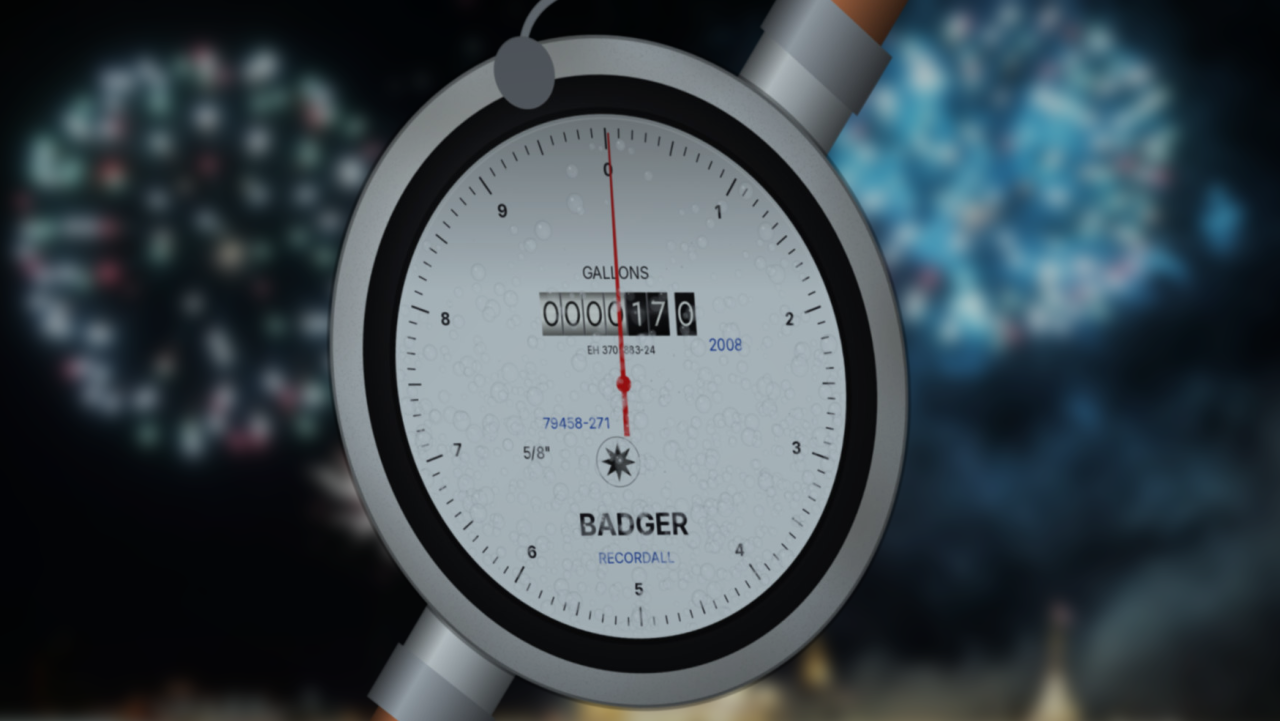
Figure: value=170.0 unit=gal
